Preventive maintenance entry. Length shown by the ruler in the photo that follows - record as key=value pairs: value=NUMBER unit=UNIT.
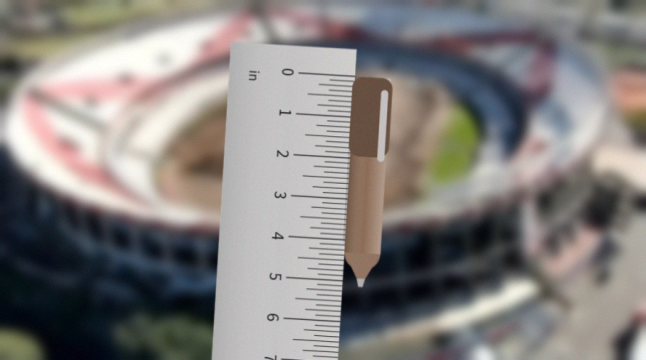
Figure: value=5.125 unit=in
